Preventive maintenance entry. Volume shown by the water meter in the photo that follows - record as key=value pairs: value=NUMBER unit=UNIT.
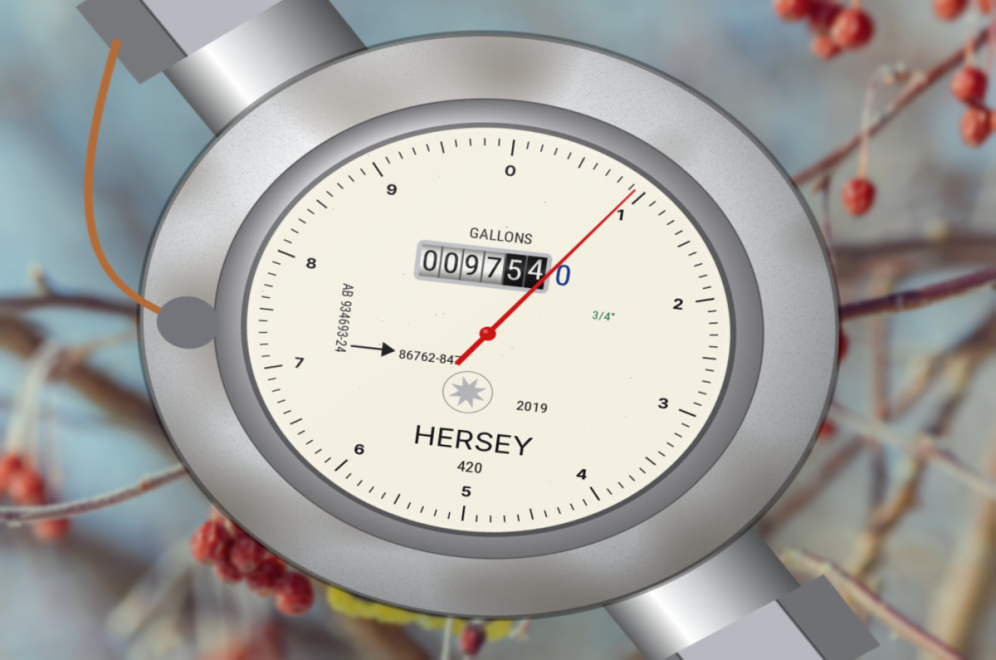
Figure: value=97540.9 unit=gal
